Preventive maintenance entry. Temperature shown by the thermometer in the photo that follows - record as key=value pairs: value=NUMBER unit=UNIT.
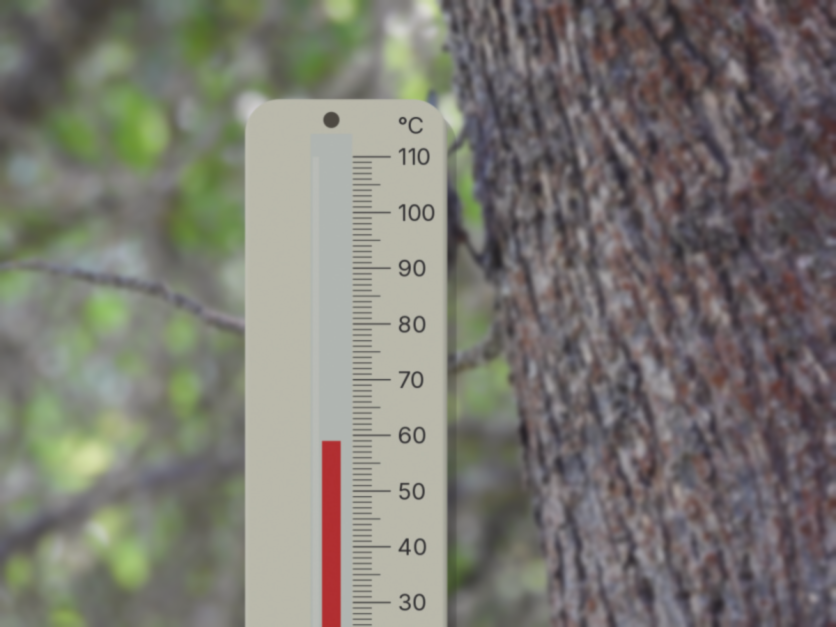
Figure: value=59 unit=°C
